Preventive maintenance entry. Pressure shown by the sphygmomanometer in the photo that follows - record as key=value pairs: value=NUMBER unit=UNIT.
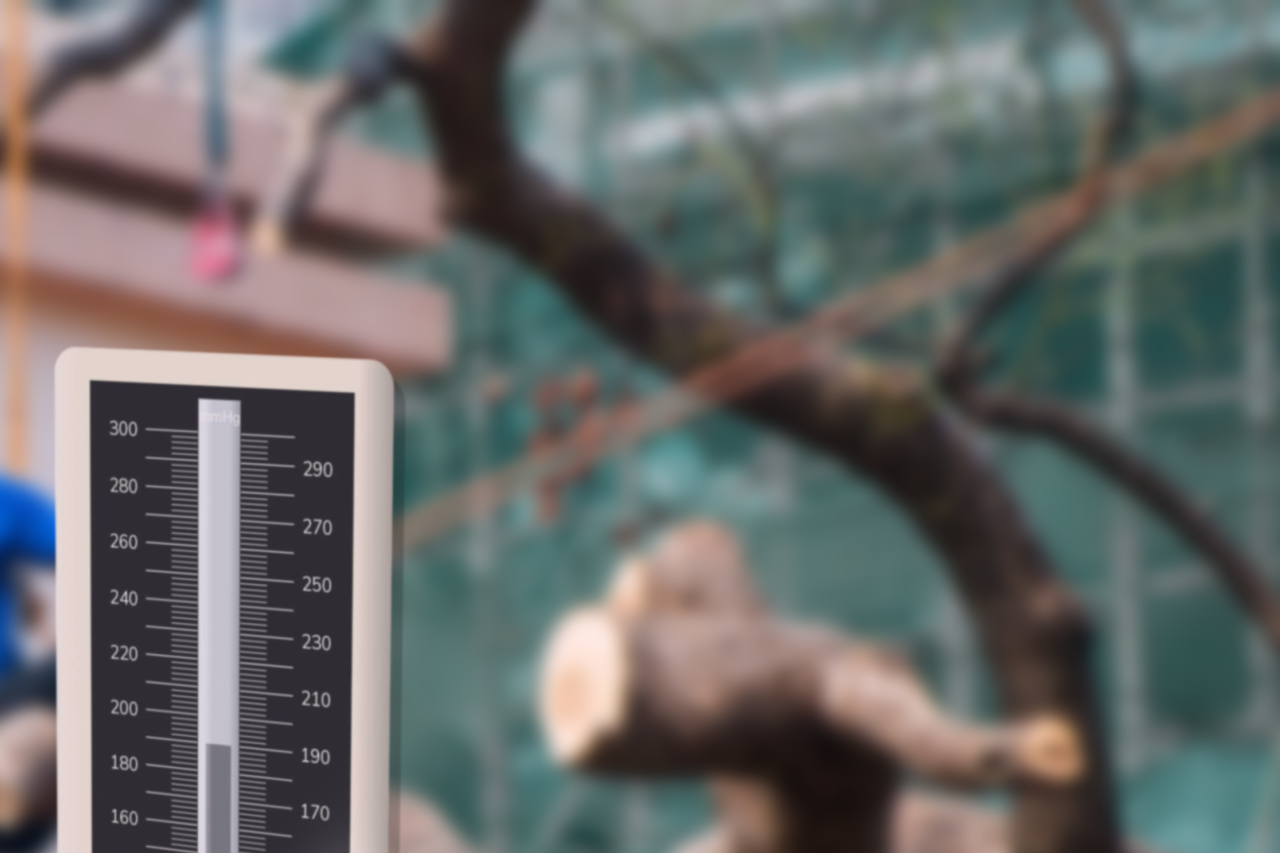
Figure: value=190 unit=mmHg
